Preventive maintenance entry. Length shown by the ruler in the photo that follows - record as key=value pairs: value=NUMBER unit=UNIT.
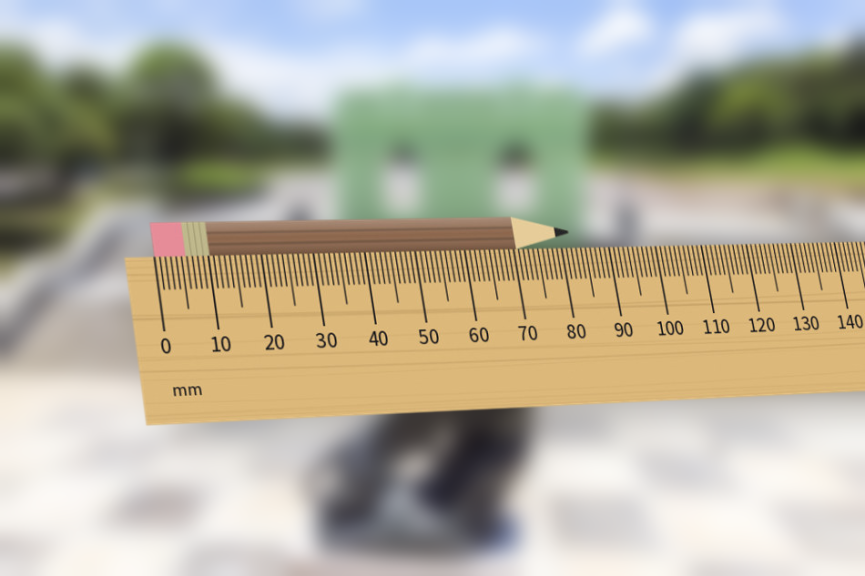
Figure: value=82 unit=mm
